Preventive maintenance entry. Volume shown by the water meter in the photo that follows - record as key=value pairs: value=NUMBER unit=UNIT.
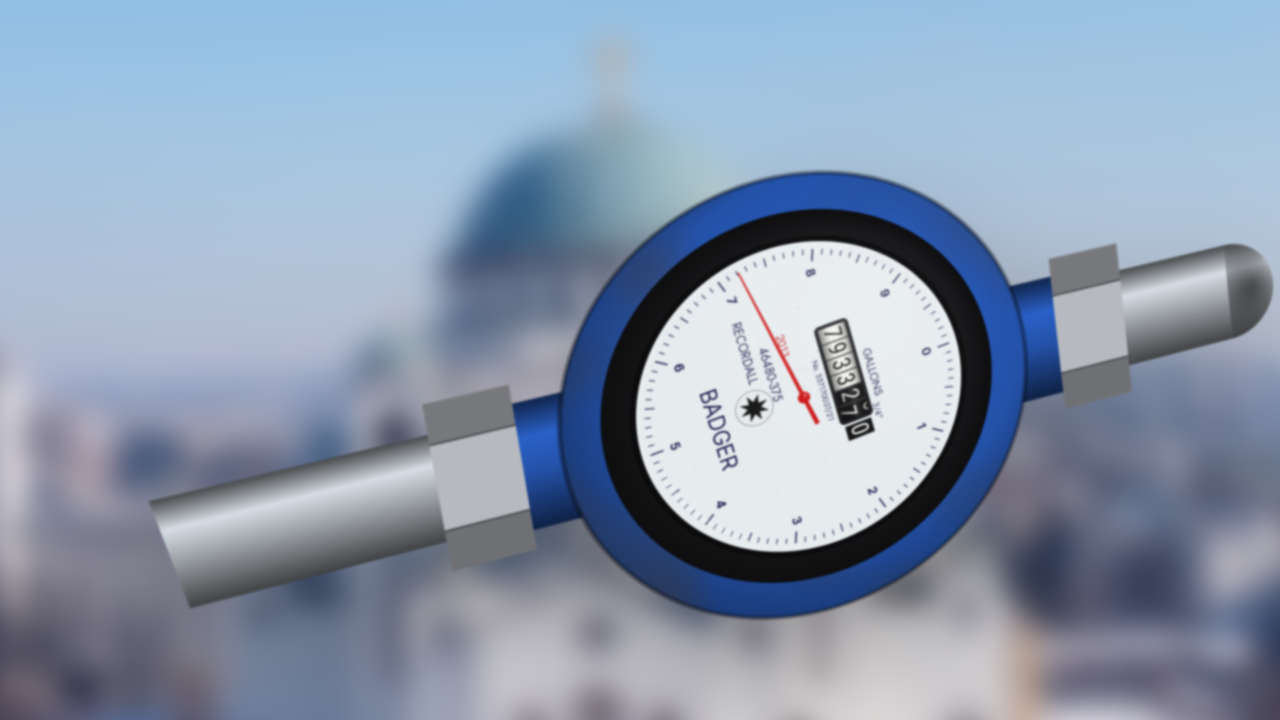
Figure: value=7933267.2 unit=gal
